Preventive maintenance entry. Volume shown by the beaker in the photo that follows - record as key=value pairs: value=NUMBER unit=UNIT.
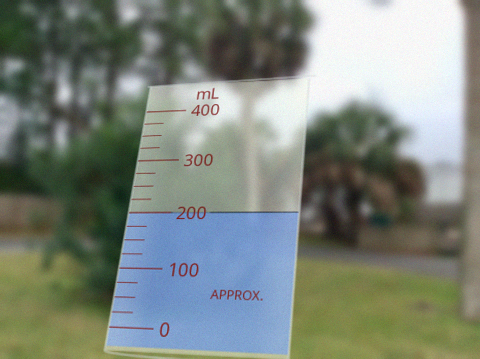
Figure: value=200 unit=mL
